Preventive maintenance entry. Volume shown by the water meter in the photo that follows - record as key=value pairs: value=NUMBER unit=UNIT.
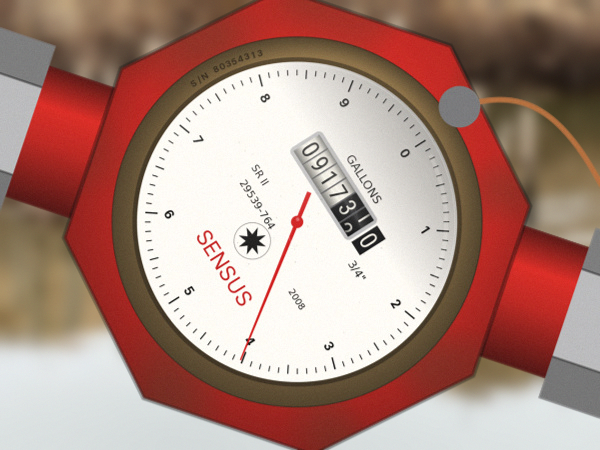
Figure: value=917314.0 unit=gal
